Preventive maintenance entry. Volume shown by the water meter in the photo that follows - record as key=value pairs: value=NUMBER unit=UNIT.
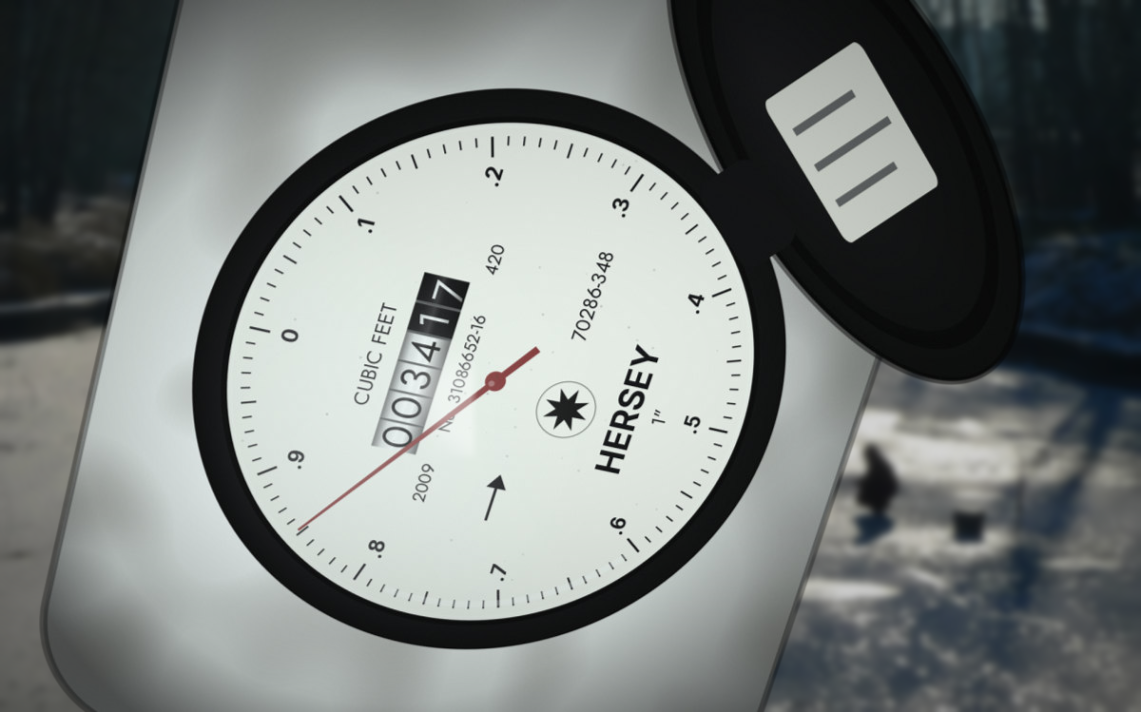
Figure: value=3416.85 unit=ft³
